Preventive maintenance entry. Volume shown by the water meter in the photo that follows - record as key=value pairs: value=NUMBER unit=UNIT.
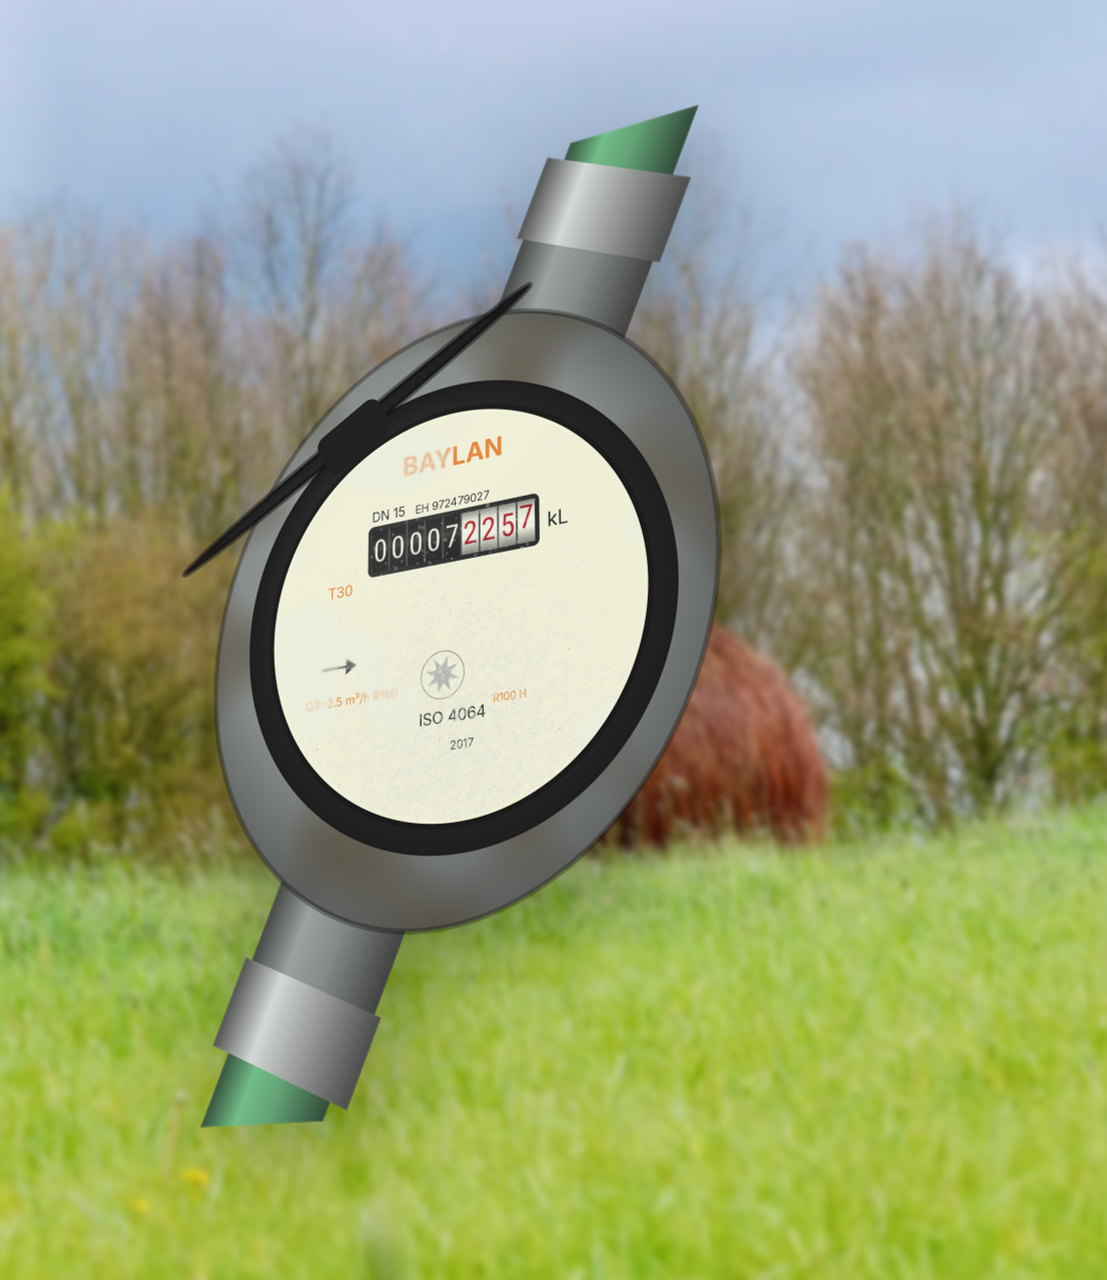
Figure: value=7.2257 unit=kL
